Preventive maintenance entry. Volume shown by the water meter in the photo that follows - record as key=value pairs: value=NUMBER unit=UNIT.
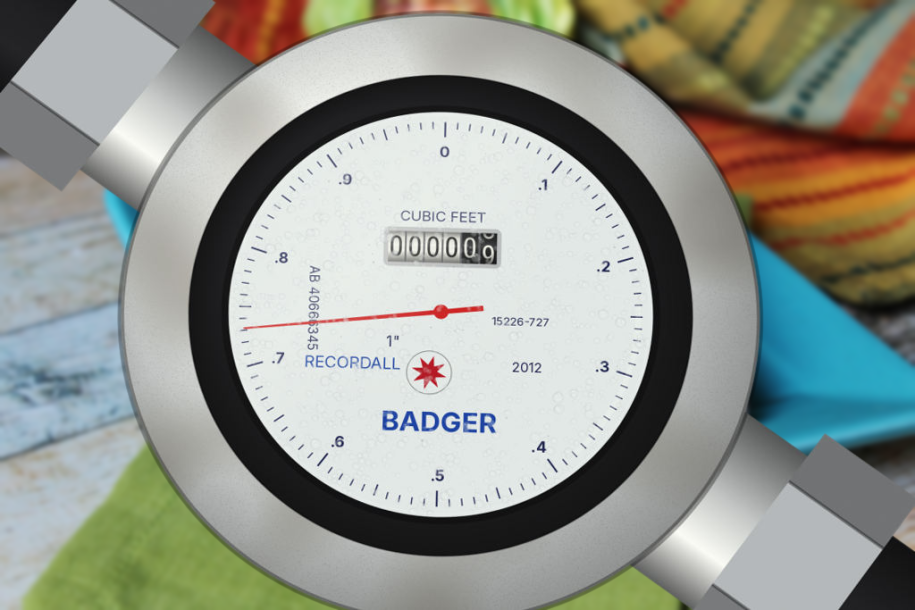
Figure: value=8.73 unit=ft³
